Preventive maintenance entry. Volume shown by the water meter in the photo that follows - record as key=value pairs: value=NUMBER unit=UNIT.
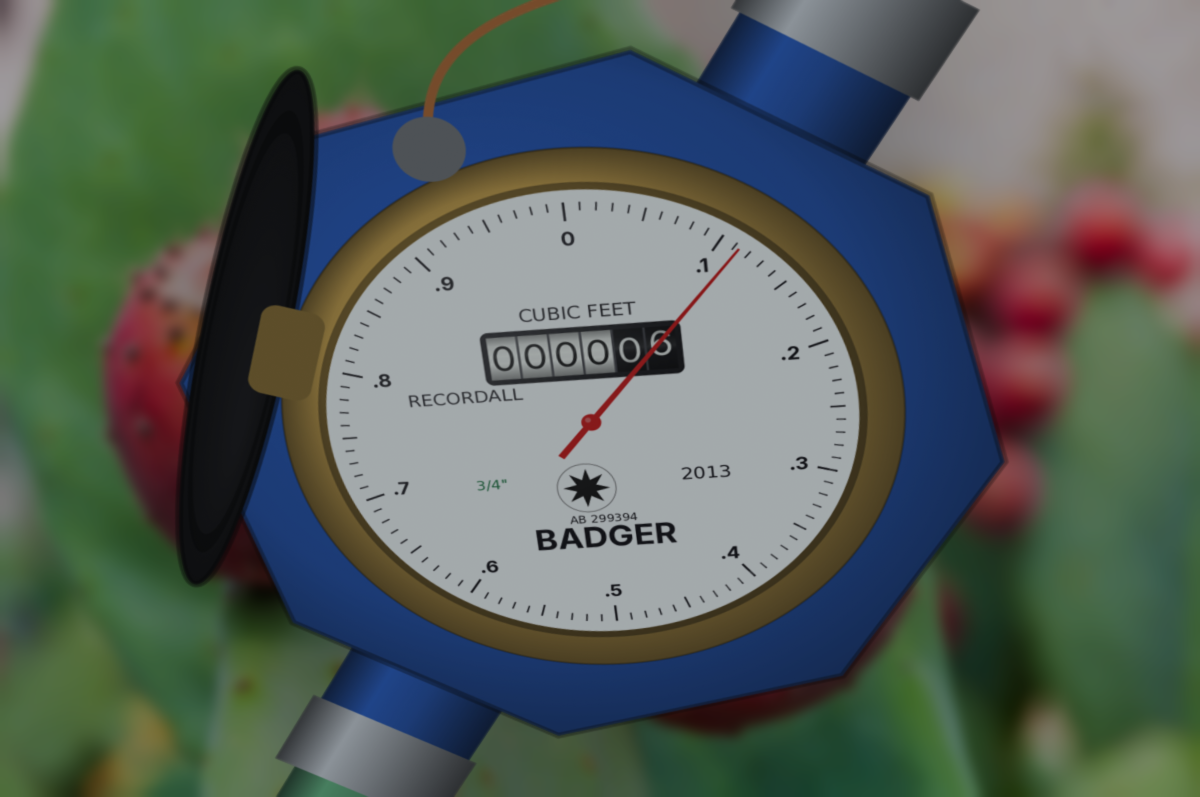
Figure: value=6.11 unit=ft³
